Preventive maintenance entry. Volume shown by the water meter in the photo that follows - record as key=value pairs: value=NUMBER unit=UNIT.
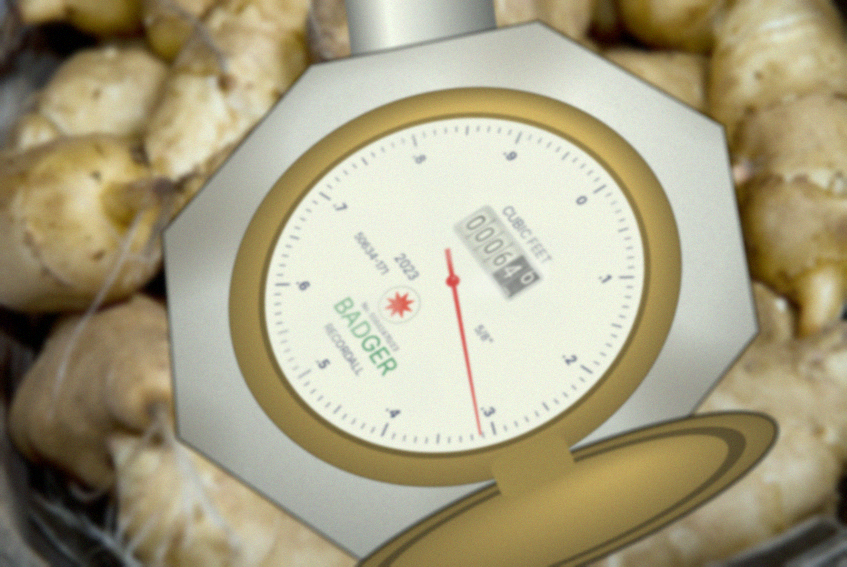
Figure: value=646.31 unit=ft³
